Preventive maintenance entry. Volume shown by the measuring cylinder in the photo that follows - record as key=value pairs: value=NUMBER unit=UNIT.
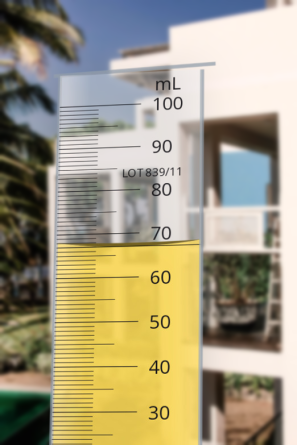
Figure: value=67 unit=mL
